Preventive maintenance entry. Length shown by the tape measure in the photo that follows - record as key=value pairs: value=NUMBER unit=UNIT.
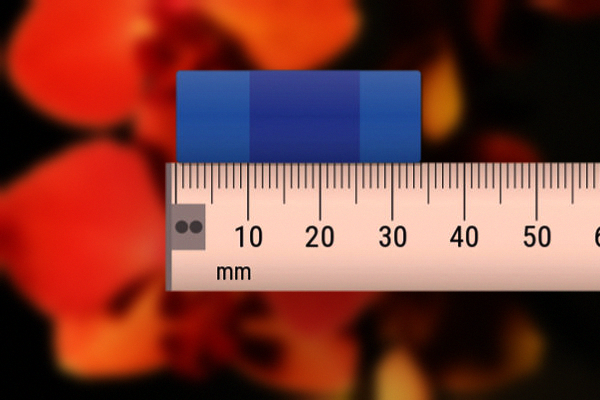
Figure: value=34 unit=mm
